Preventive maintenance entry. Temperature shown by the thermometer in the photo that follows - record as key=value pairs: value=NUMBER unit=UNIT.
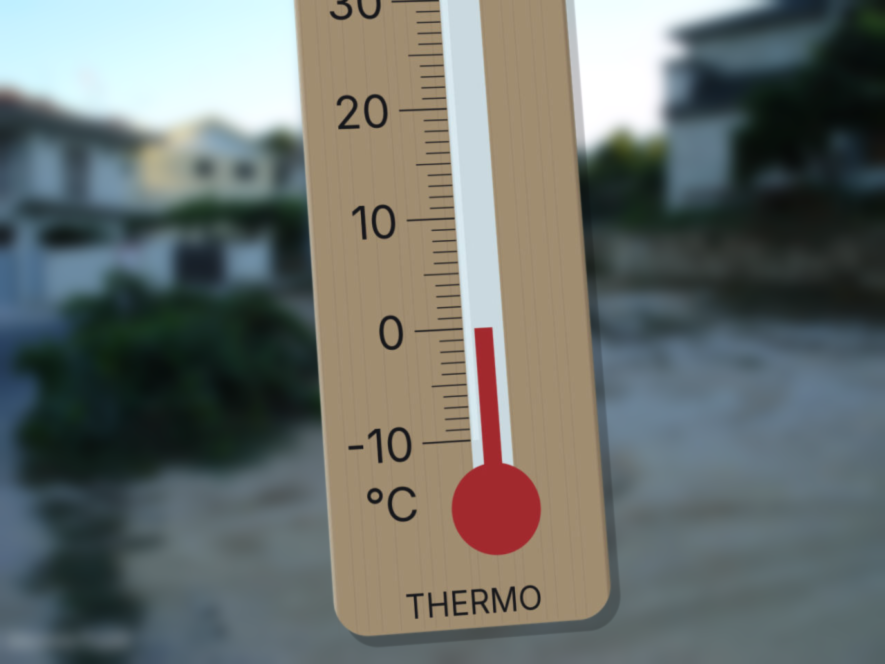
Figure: value=0 unit=°C
